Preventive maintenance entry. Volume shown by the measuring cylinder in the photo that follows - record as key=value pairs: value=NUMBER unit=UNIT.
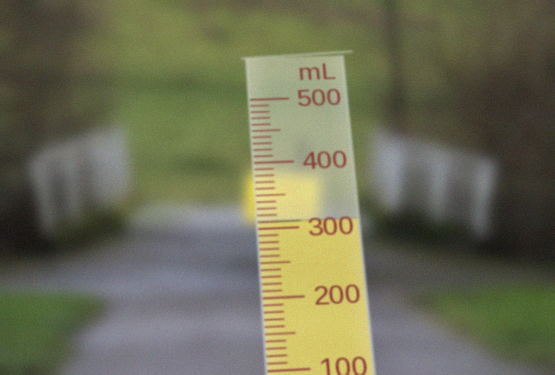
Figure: value=310 unit=mL
